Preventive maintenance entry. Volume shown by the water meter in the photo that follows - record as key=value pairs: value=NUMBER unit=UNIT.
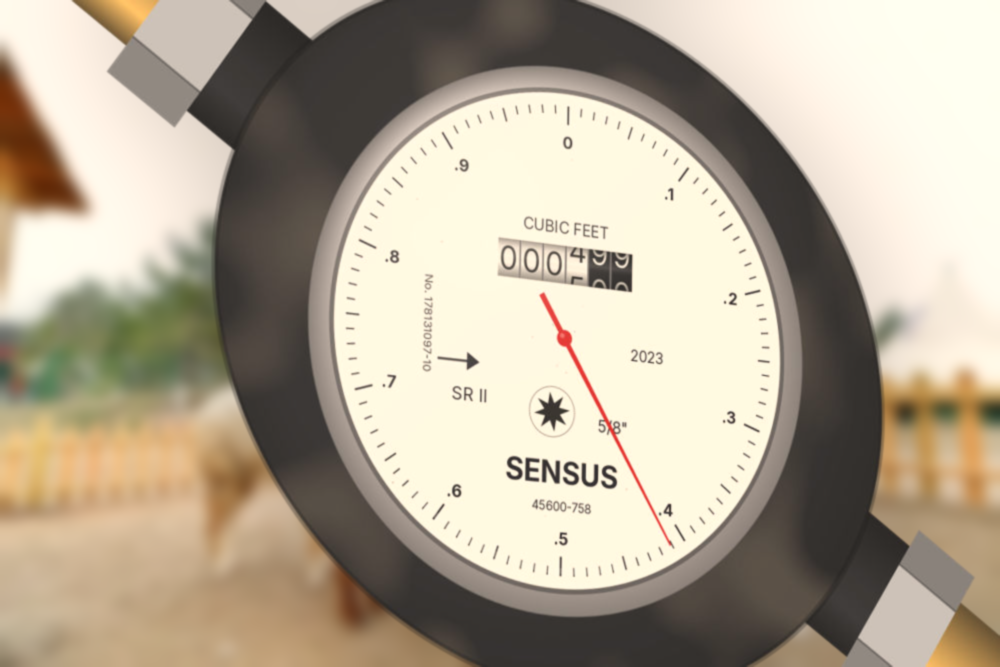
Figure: value=499.41 unit=ft³
